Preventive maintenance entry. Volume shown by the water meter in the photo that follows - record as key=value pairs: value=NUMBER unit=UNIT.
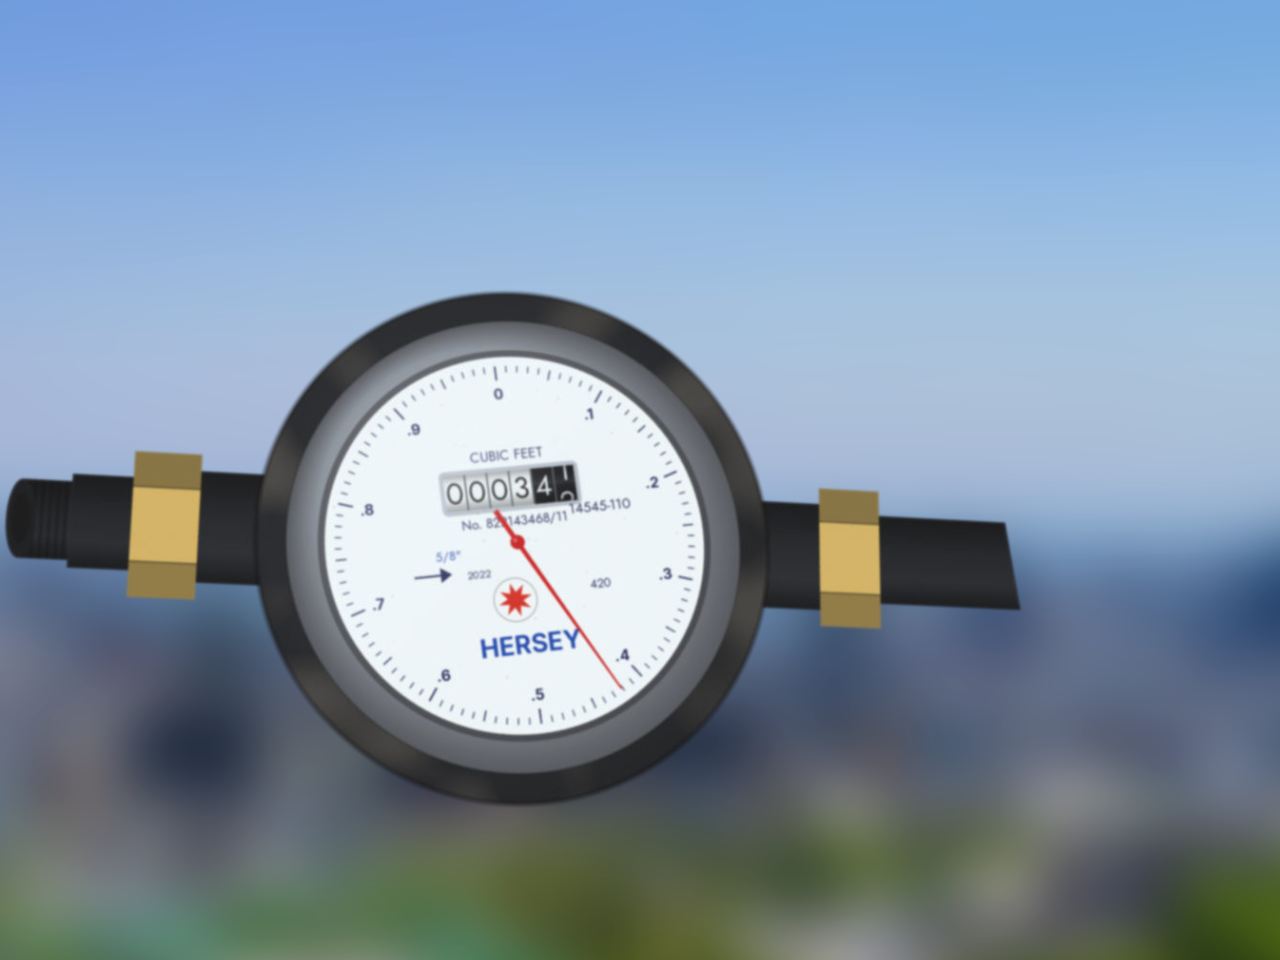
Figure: value=341.42 unit=ft³
